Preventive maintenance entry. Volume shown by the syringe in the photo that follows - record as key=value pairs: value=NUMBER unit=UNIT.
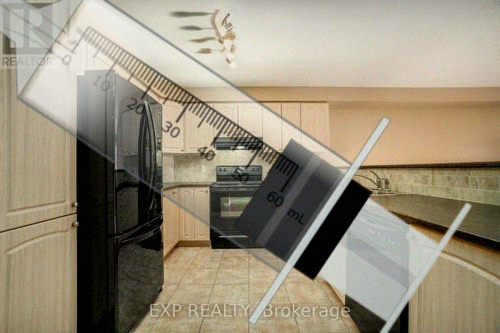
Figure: value=55 unit=mL
